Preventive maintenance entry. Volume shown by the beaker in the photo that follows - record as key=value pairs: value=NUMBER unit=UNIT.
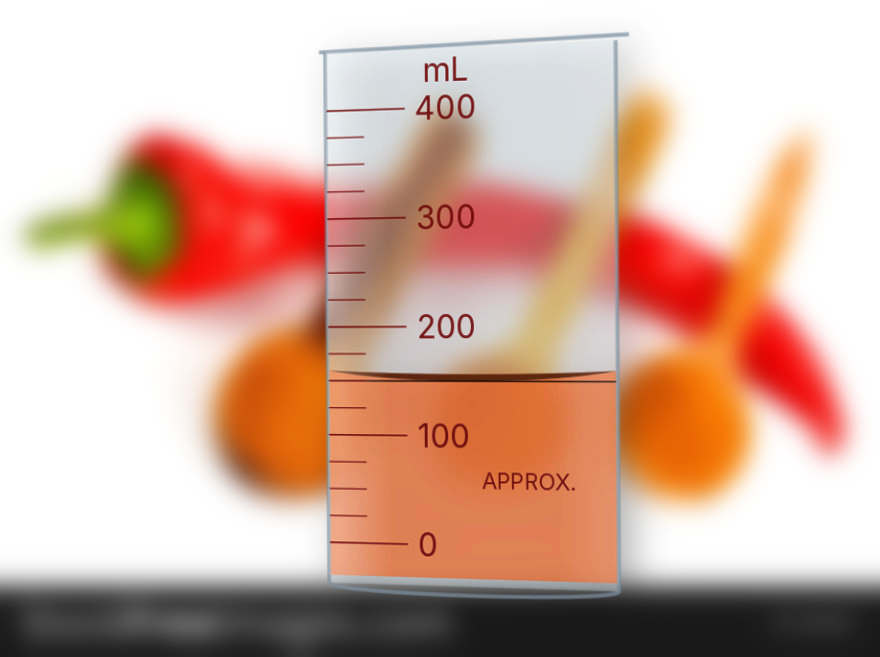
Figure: value=150 unit=mL
